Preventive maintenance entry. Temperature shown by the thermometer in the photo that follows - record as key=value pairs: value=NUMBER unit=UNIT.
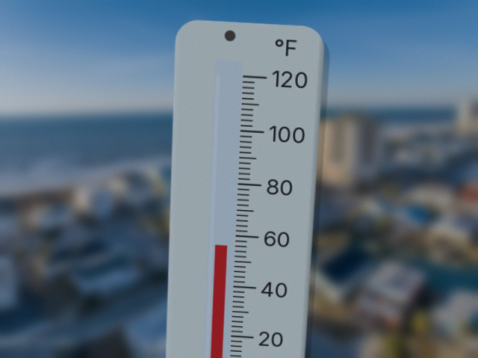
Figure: value=56 unit=°F
